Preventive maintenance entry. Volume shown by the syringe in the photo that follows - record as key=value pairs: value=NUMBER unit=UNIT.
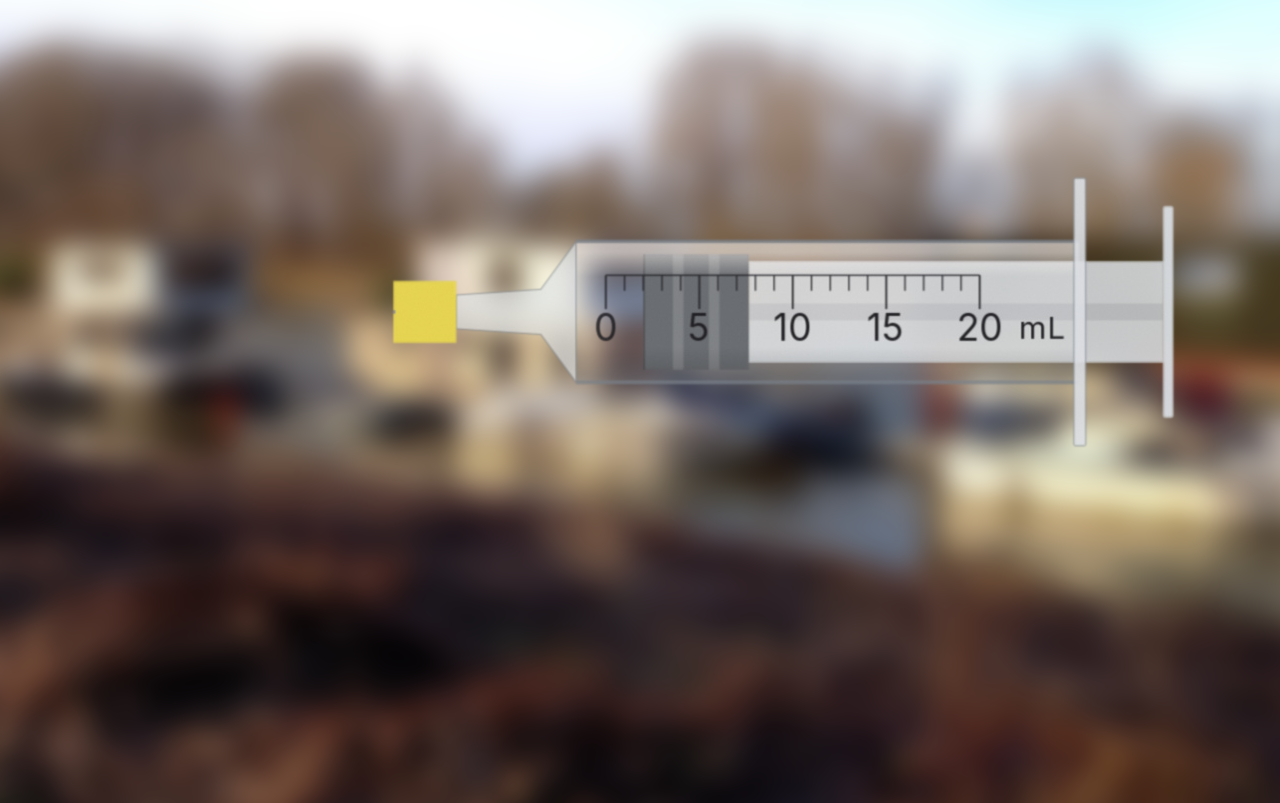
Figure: value=2 unit=mL
